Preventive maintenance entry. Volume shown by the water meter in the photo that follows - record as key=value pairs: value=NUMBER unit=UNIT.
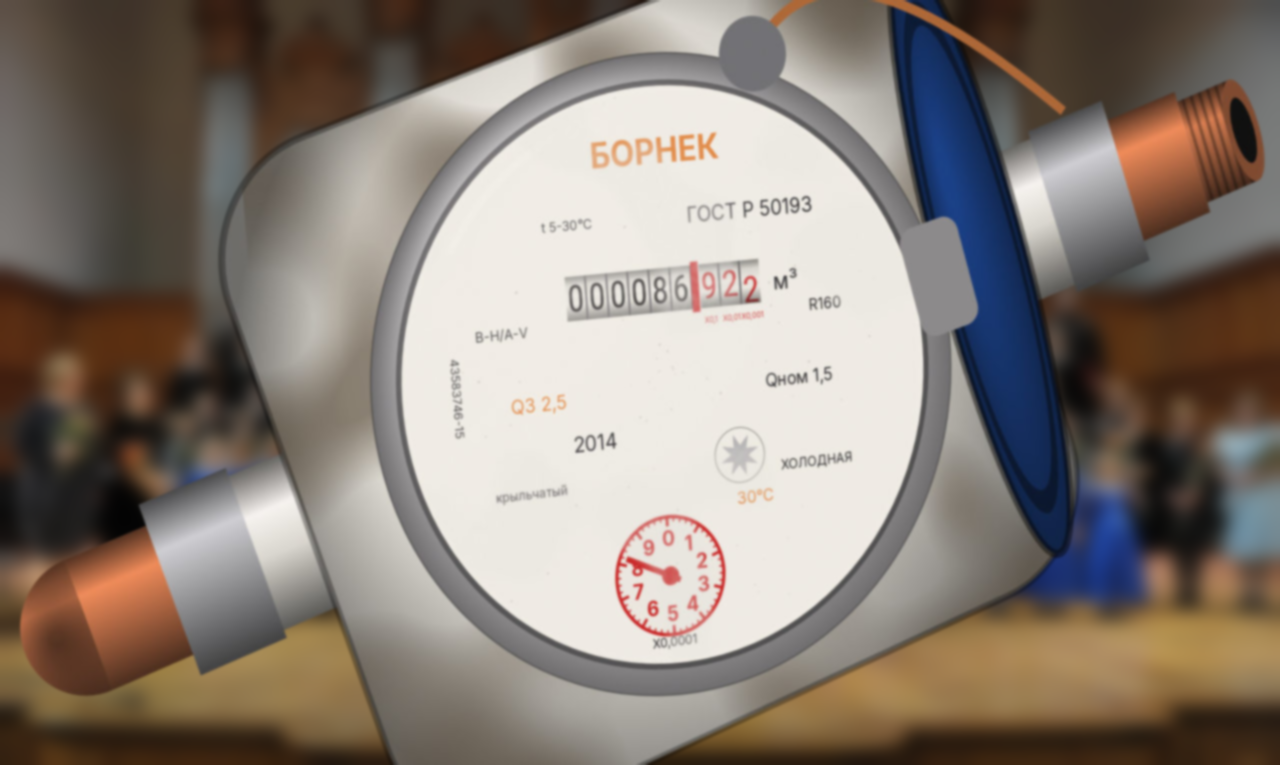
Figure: value=86.9218 unit=m³
